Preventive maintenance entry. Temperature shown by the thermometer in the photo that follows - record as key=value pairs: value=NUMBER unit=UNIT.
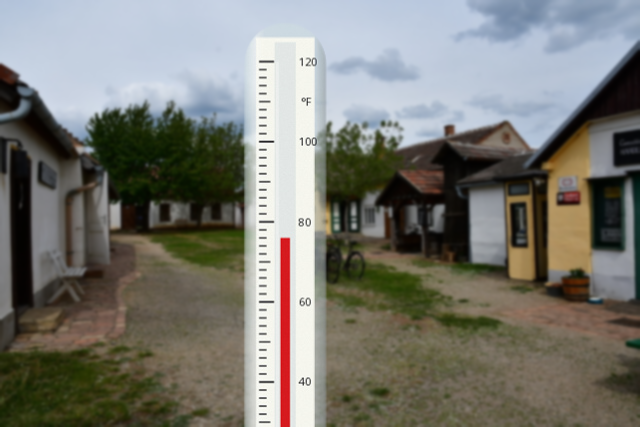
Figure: value=76 unit=°F
